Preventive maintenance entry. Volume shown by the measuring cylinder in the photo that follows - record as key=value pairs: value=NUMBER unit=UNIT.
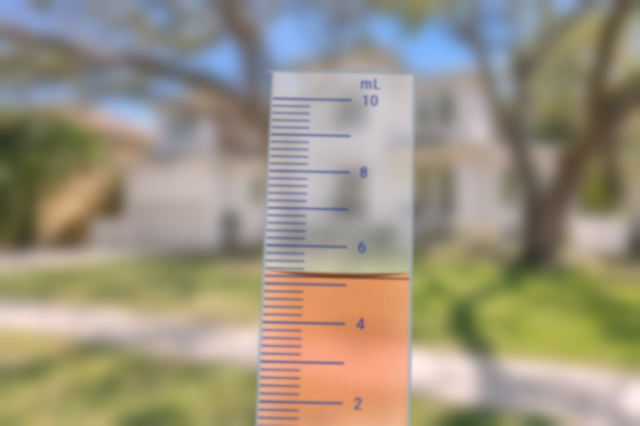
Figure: value=5.2 unit=mL
